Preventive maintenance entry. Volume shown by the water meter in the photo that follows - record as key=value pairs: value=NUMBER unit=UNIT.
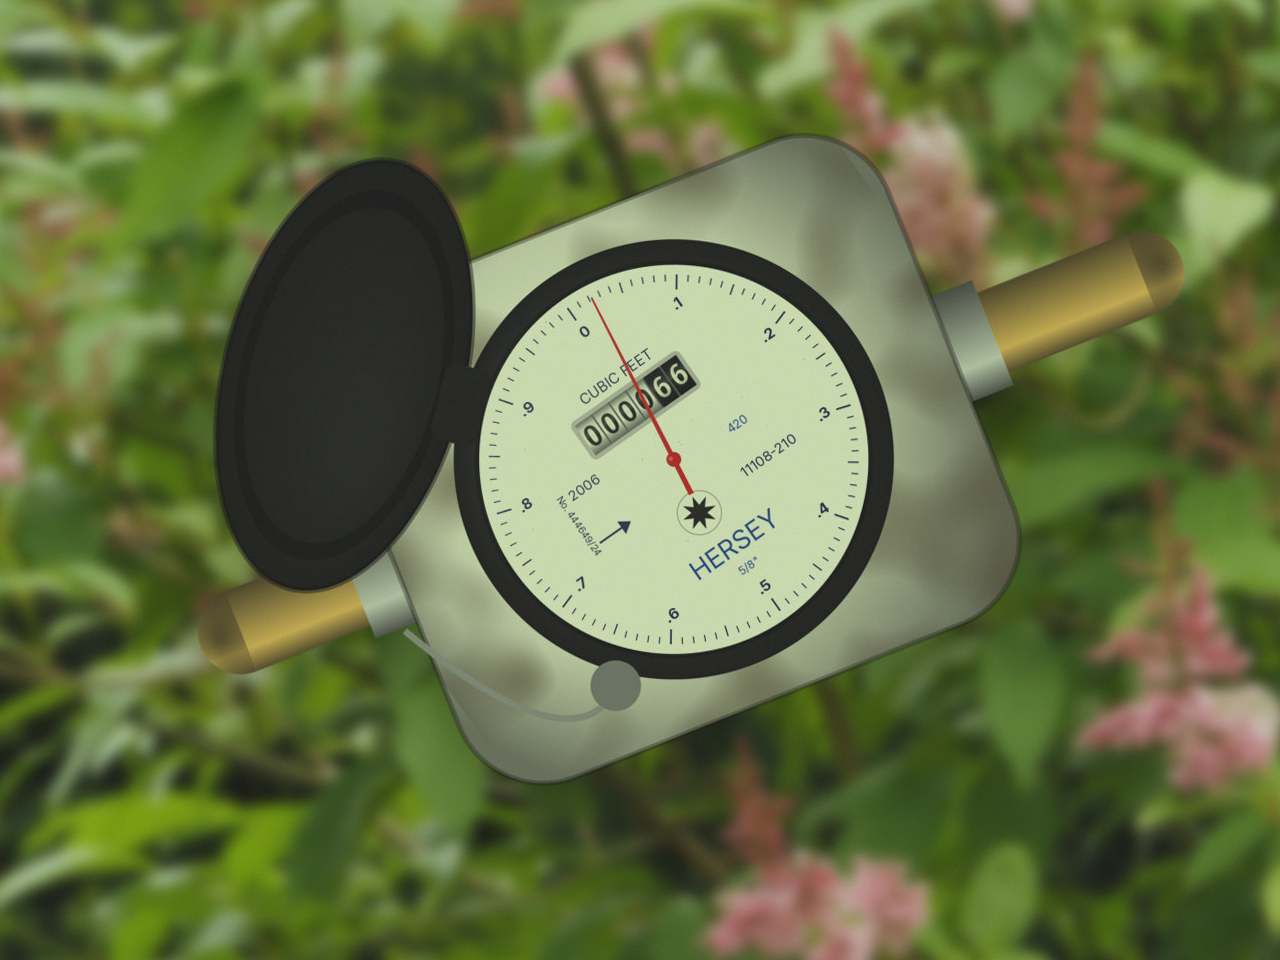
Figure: value=66.02 unit=ft³
